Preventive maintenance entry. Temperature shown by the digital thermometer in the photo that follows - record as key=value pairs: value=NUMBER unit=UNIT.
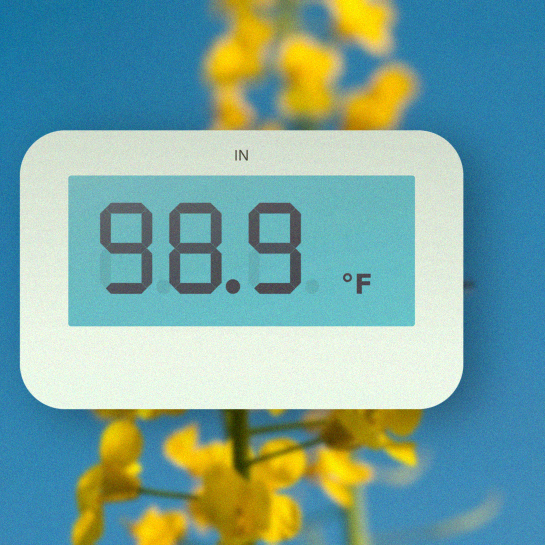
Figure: value=98.9 unit=°F
